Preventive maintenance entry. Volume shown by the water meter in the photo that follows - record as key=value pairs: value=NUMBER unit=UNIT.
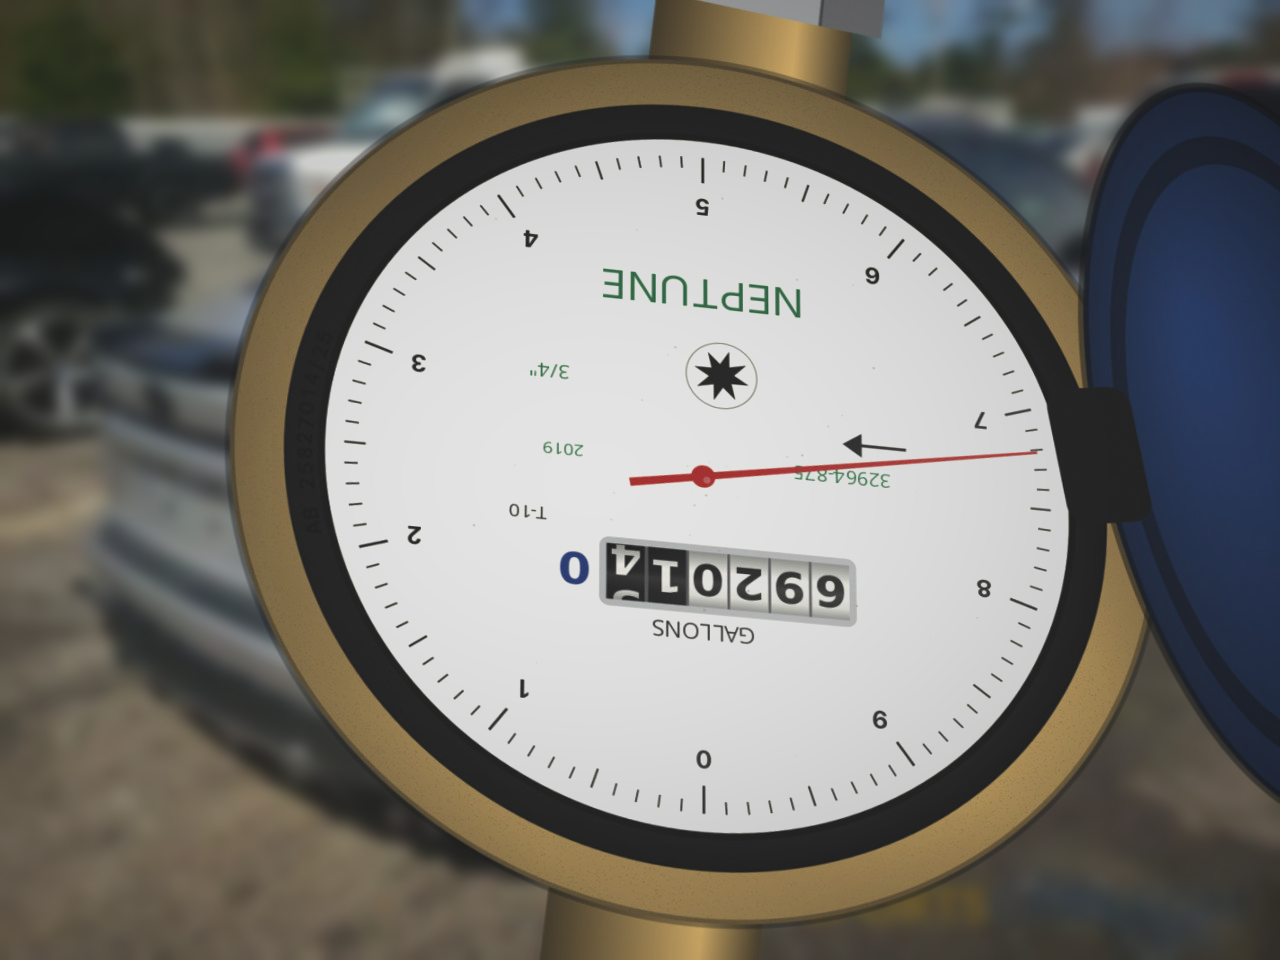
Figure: value=6920137.2 unit=gal
